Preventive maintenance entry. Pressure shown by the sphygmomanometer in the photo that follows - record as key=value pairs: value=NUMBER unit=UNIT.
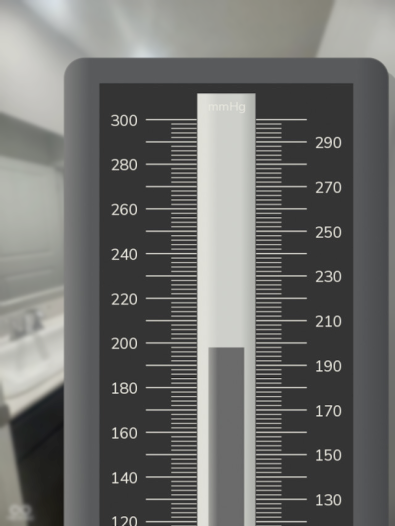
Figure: value=198 unit=mmHg
